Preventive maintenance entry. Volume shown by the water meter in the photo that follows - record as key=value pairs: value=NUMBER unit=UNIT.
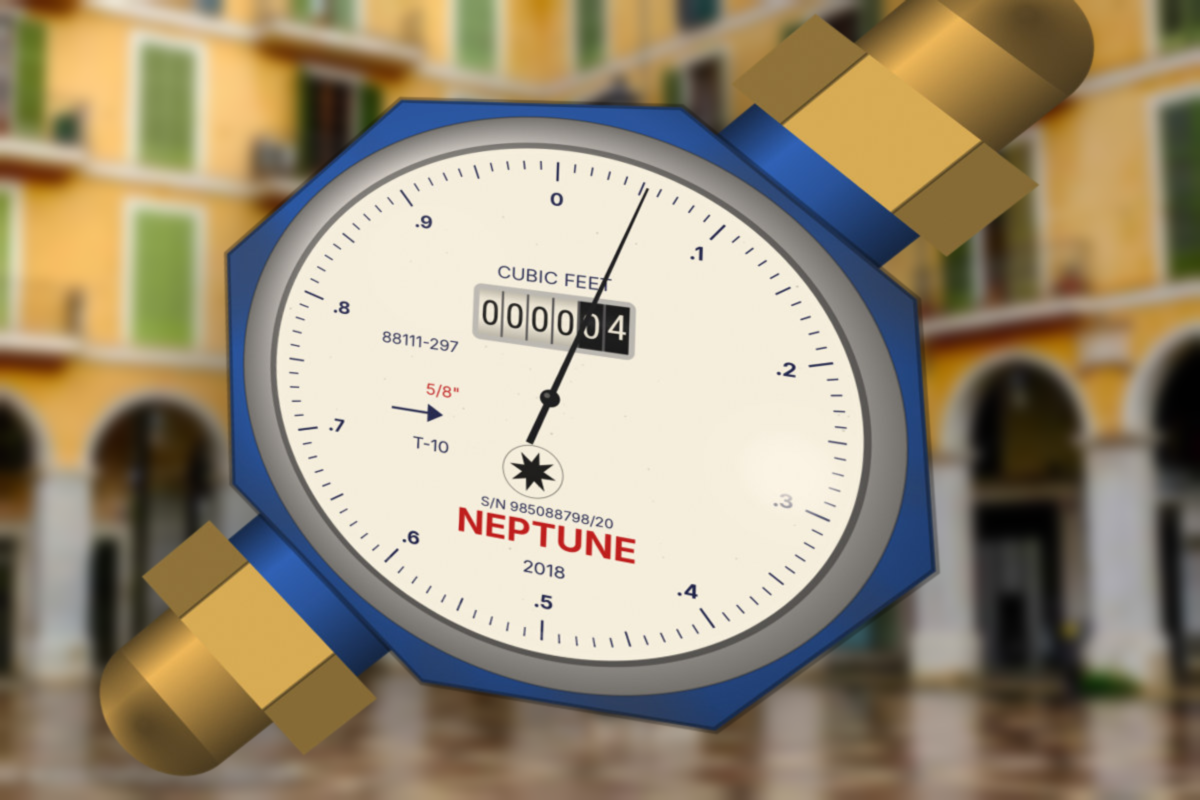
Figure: value=4.05 unit=ft³
